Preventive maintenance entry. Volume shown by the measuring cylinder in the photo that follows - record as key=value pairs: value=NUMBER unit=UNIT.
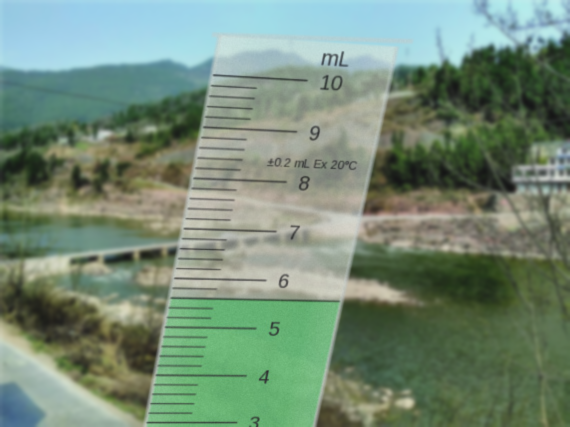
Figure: value=5.6 unit=mL
